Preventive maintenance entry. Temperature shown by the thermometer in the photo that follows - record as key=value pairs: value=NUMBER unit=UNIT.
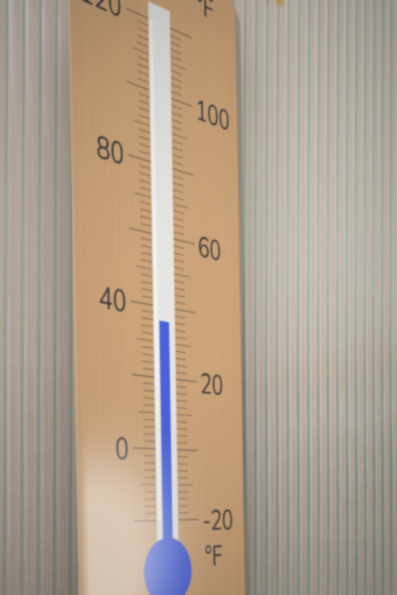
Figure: value=36 unit=°F
